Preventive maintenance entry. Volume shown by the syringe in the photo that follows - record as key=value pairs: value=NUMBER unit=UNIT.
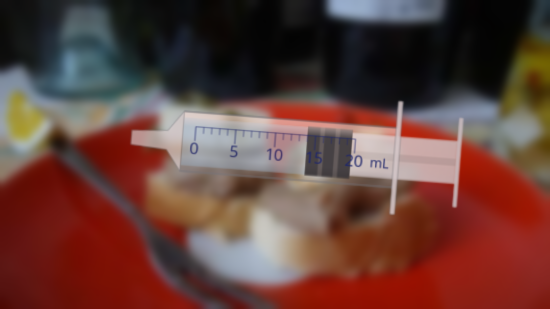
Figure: value=14 unit=mL
